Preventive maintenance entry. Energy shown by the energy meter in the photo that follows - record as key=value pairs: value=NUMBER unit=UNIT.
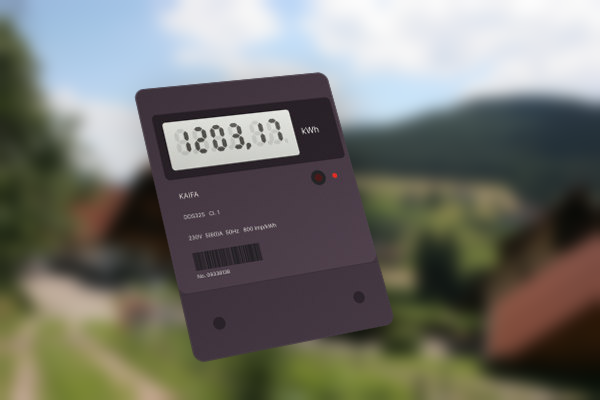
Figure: value=1203.17 unit=kWh
